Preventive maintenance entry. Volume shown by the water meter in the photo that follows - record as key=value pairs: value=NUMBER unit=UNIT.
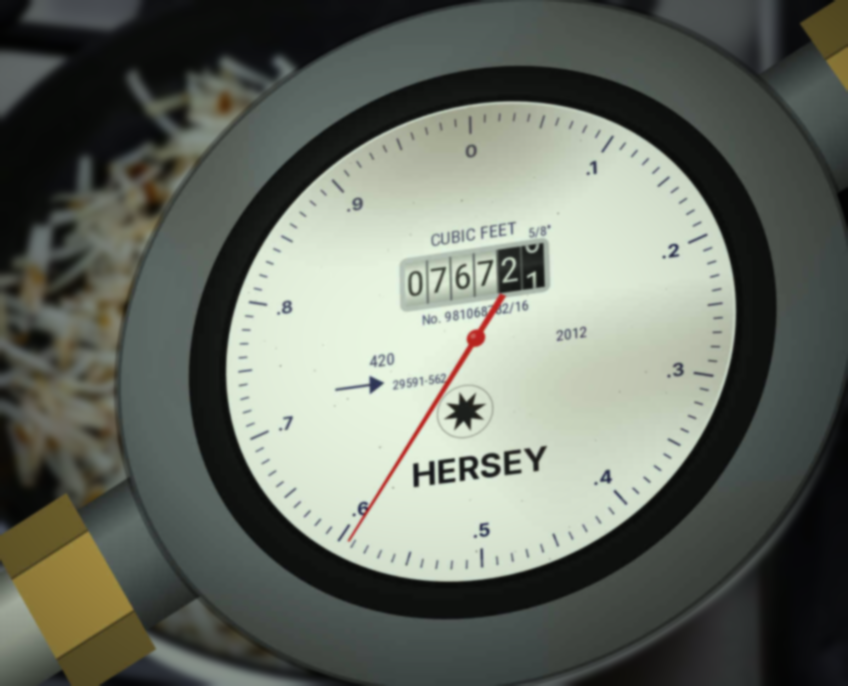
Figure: value=76720.59 unit=ft³
